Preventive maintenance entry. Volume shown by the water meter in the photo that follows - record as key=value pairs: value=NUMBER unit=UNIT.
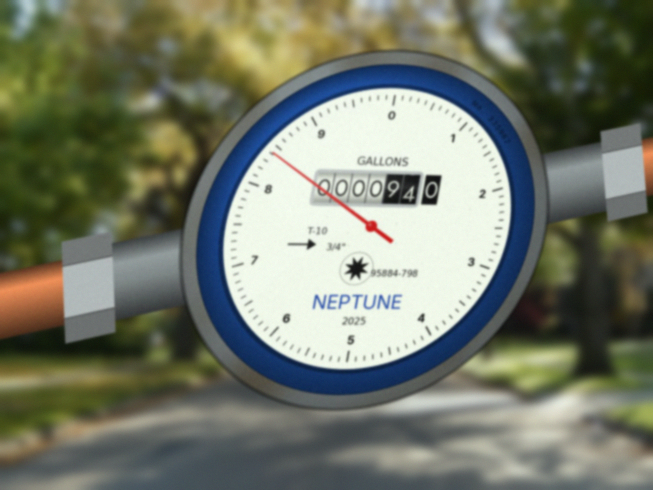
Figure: value=938.4 unit=gal
